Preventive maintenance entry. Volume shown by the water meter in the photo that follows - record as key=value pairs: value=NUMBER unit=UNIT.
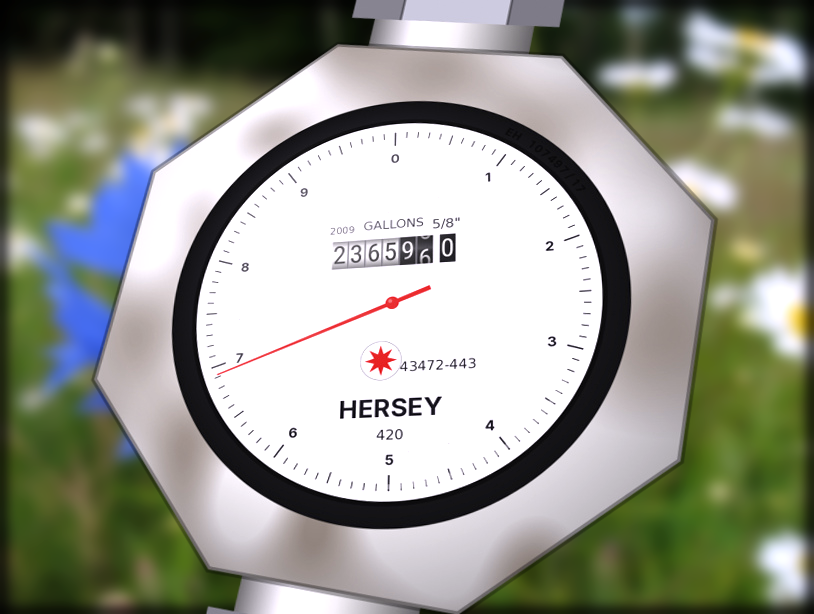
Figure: value=2365956.9 unit=gal
